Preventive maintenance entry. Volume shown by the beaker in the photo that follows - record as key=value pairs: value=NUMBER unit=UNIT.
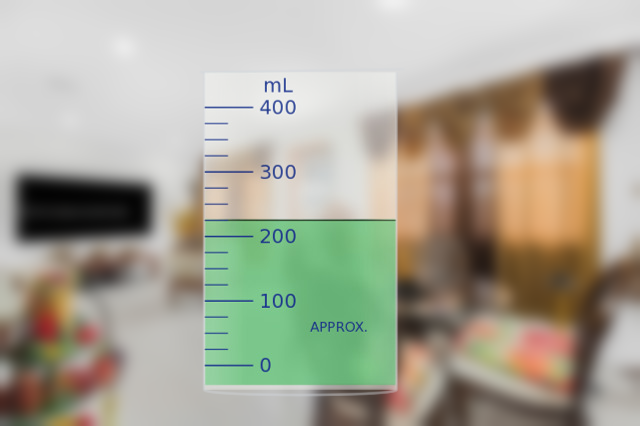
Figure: value=225 unit=mL
